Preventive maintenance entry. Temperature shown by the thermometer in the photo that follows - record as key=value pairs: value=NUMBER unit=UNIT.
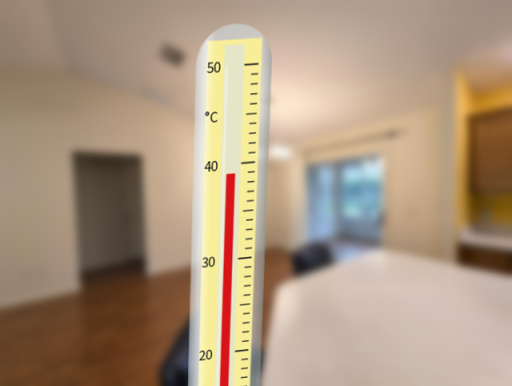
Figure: value=39 unit=°C
